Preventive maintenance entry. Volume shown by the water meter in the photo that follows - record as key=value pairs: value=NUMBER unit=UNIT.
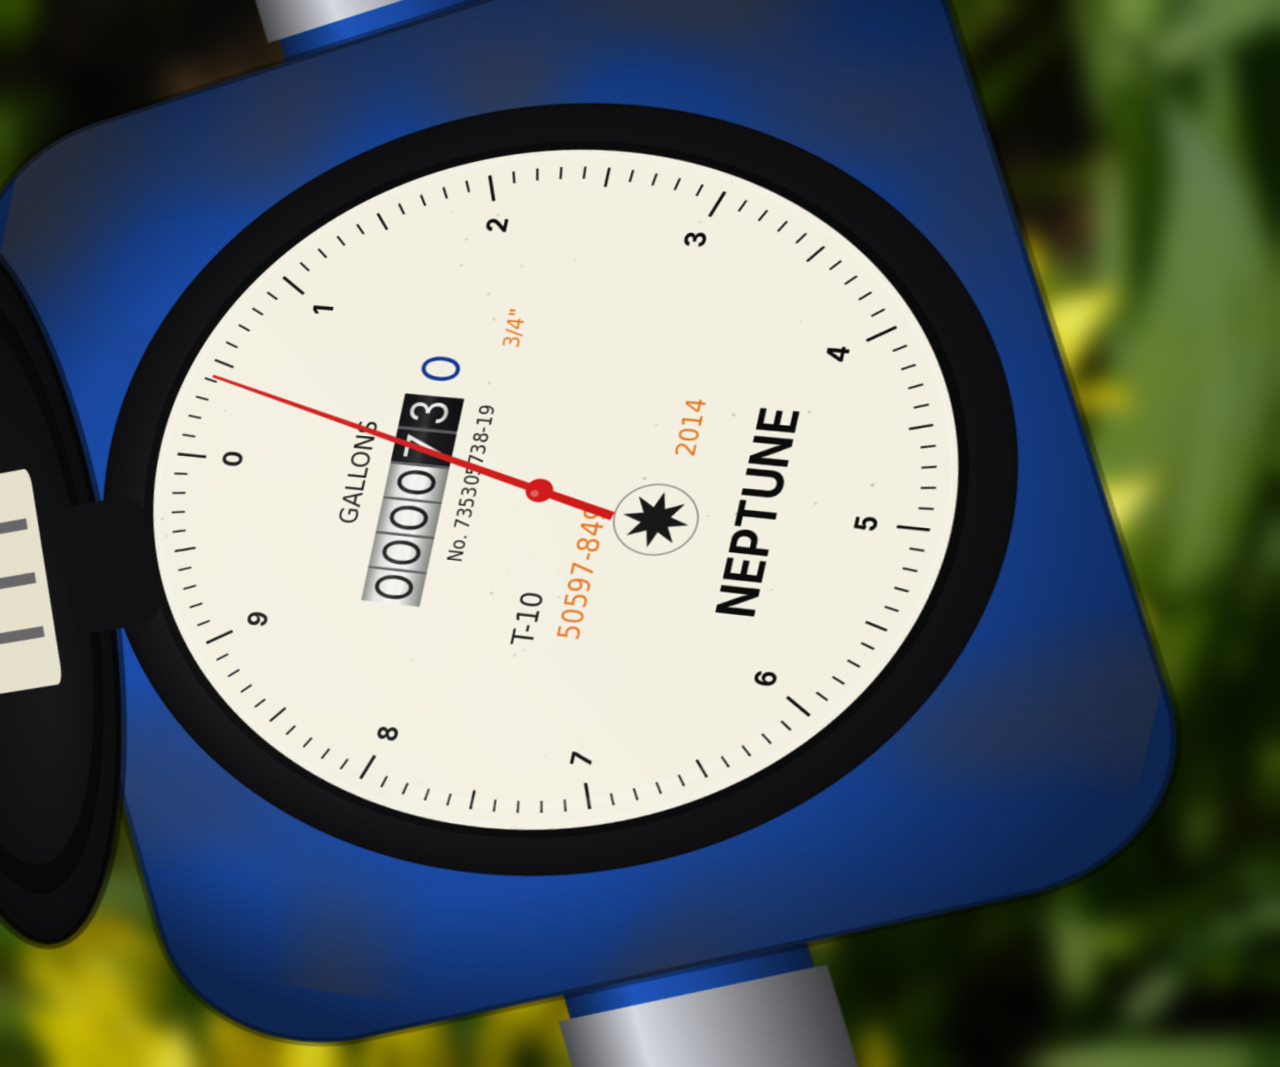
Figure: value=730.4 unit=gal
